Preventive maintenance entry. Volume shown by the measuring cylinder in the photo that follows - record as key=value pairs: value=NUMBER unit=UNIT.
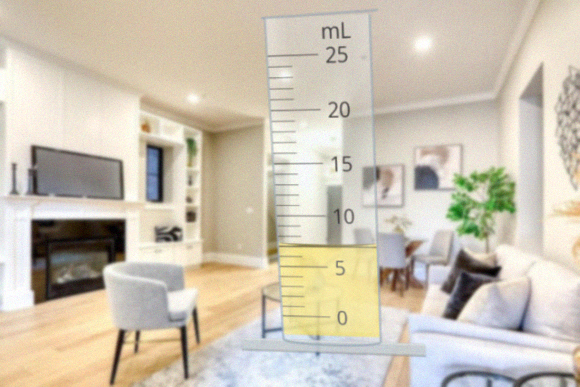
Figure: value=7 unit=mL
